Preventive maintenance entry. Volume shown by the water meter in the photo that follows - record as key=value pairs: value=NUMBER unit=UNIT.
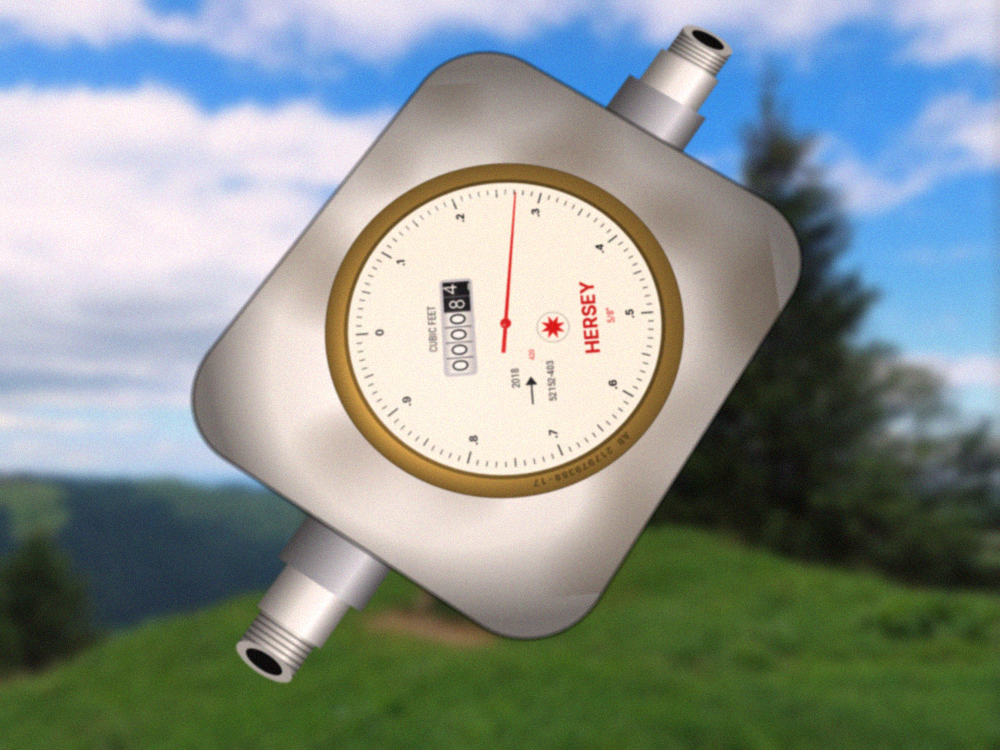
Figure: value=84.27 unit=ft³
